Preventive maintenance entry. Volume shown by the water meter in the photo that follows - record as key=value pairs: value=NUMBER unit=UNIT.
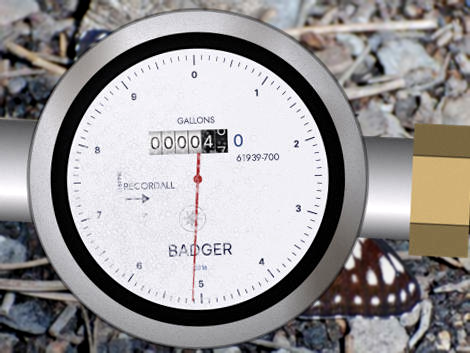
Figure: value=465.1 unit=gal
